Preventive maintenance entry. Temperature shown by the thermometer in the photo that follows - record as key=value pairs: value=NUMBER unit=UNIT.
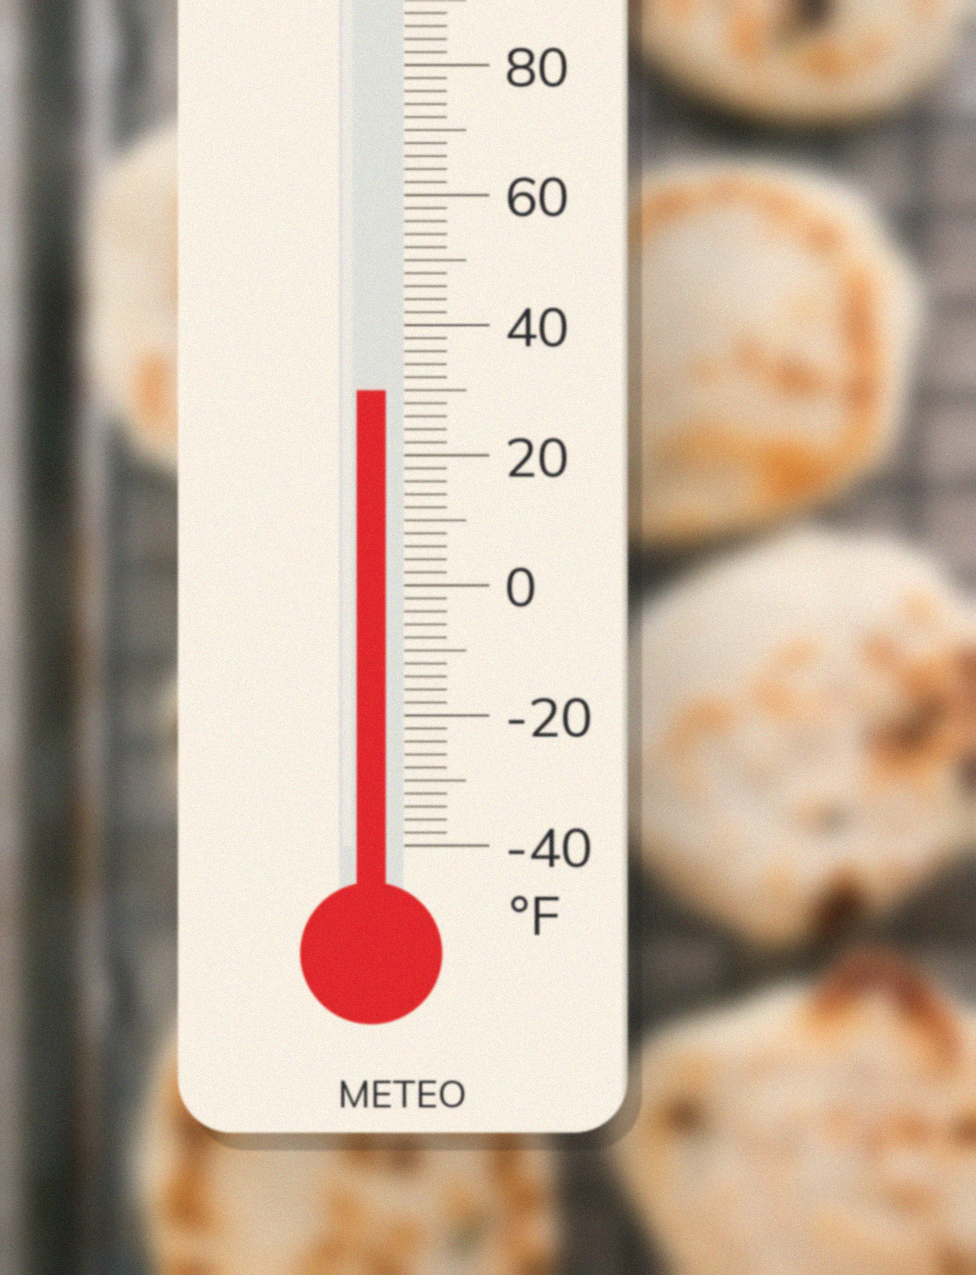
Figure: value=30 unit=°F
